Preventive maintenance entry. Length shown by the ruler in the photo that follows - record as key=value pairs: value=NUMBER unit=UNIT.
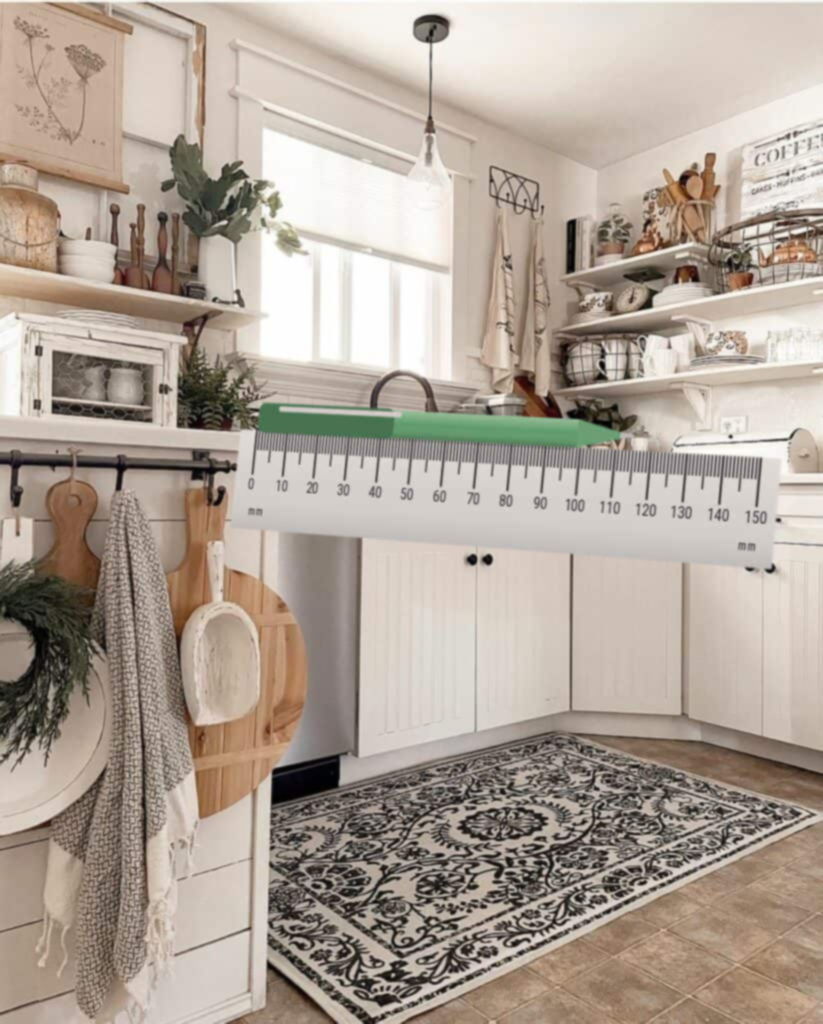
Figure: value=115 unit=mm
